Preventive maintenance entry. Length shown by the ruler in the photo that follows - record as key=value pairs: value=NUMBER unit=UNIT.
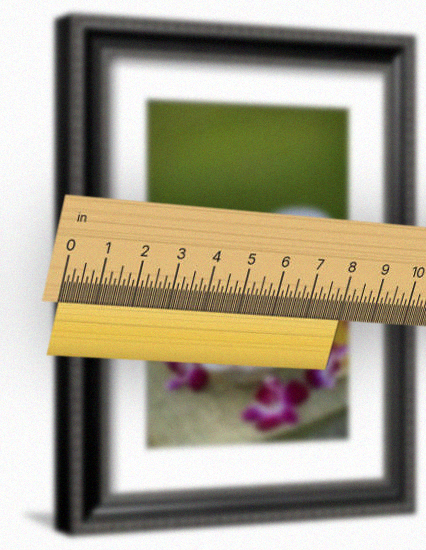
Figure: value=8 unit=in
